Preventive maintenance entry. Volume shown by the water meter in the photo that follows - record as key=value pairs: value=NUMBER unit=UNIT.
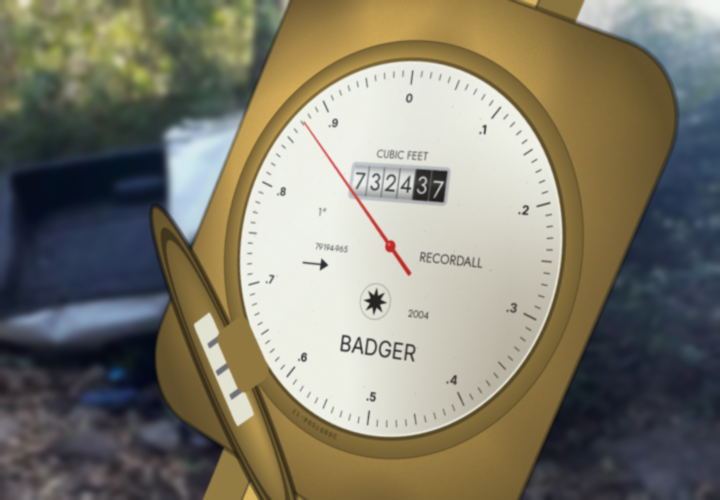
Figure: value=732436.87 unit=ft³
